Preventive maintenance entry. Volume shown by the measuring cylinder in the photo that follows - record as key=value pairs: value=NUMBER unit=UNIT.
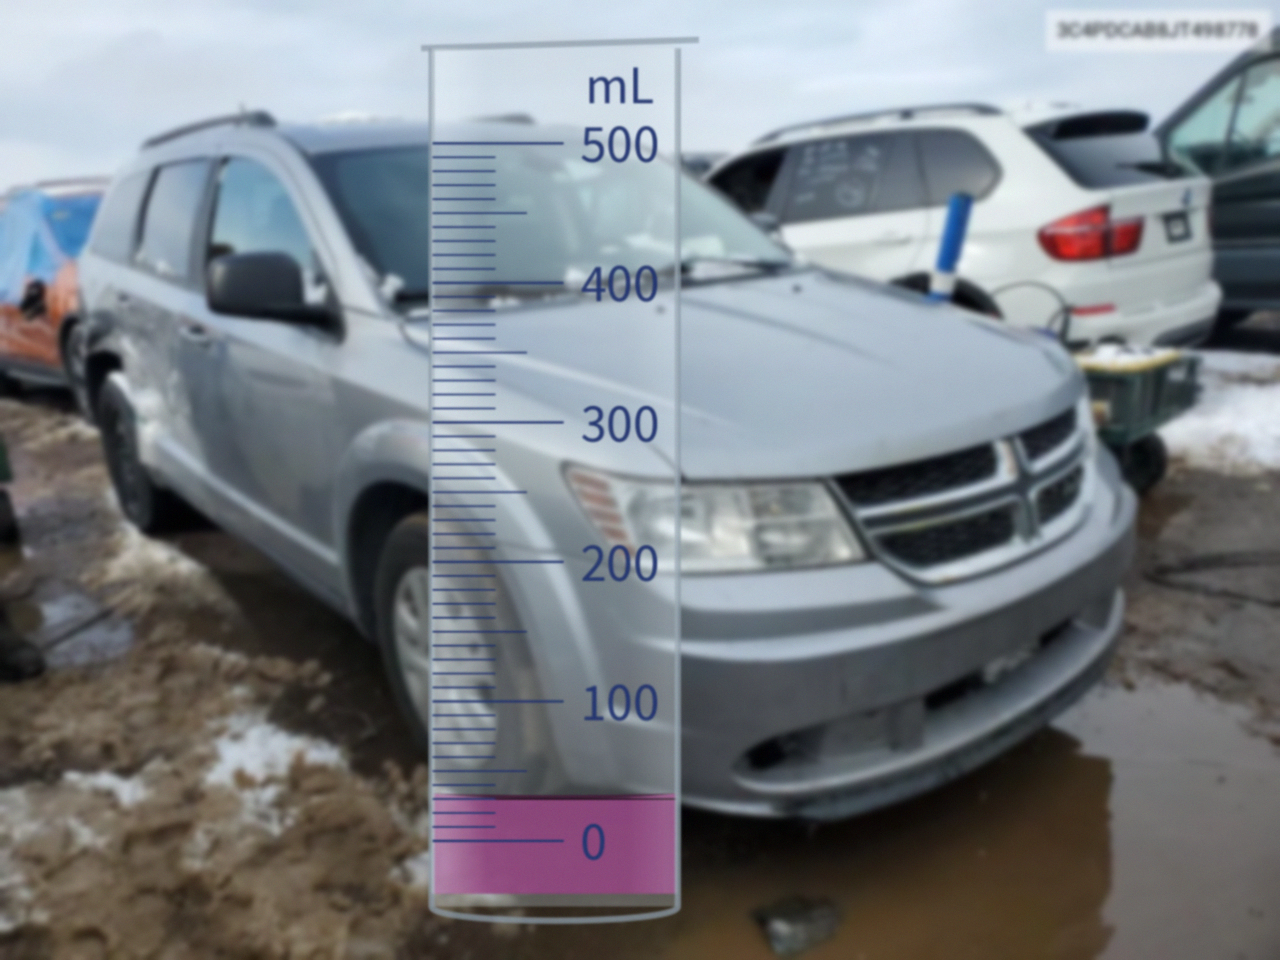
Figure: value=30 unit=mL
